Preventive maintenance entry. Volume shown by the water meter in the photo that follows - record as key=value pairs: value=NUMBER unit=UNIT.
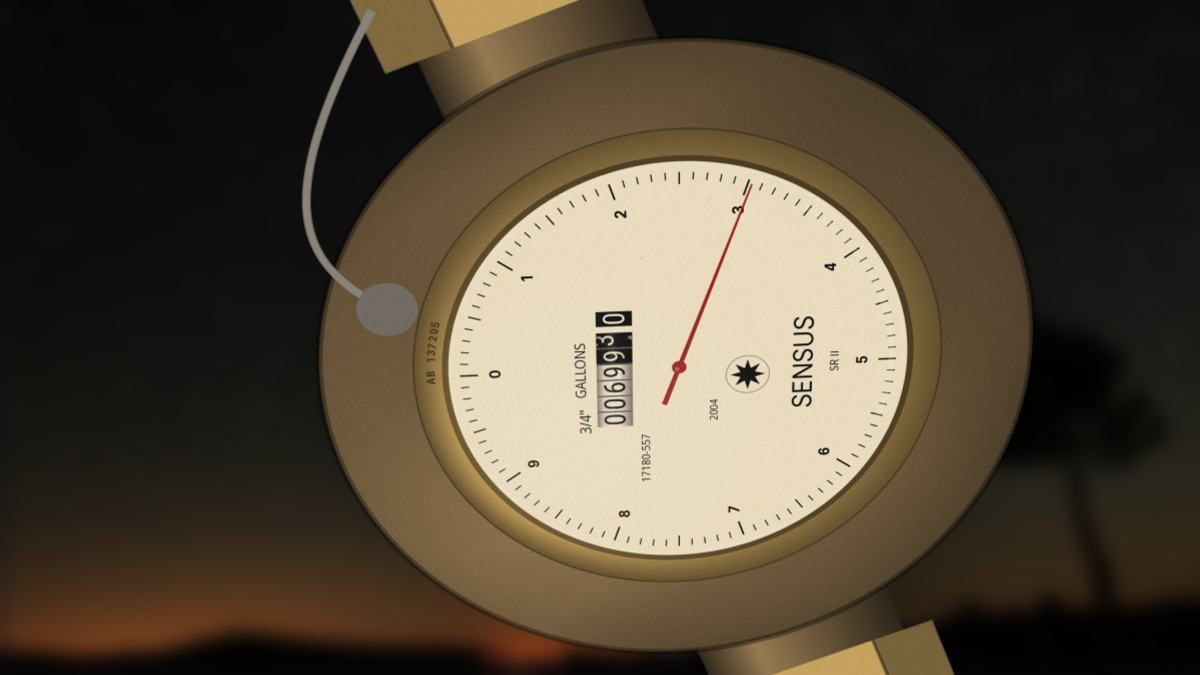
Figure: value=69933.0 unit=gal
